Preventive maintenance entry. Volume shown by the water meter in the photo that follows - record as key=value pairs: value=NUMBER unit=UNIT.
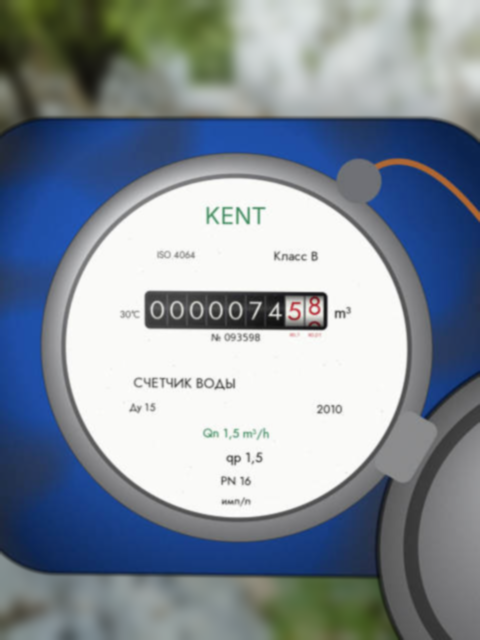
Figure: value=74.58 unit=m³
